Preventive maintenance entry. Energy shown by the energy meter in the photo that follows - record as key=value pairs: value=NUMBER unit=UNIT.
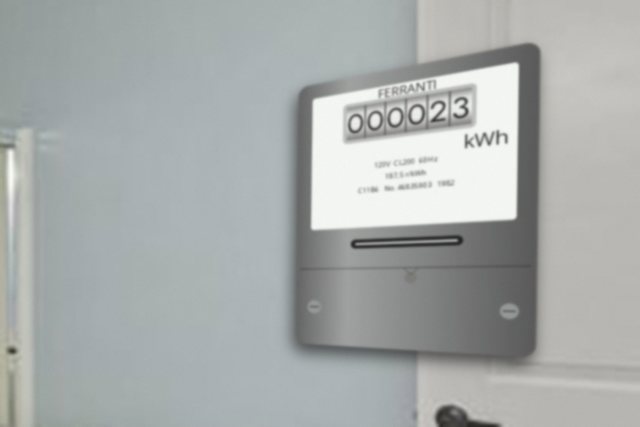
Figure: value=23 unit=kWh
